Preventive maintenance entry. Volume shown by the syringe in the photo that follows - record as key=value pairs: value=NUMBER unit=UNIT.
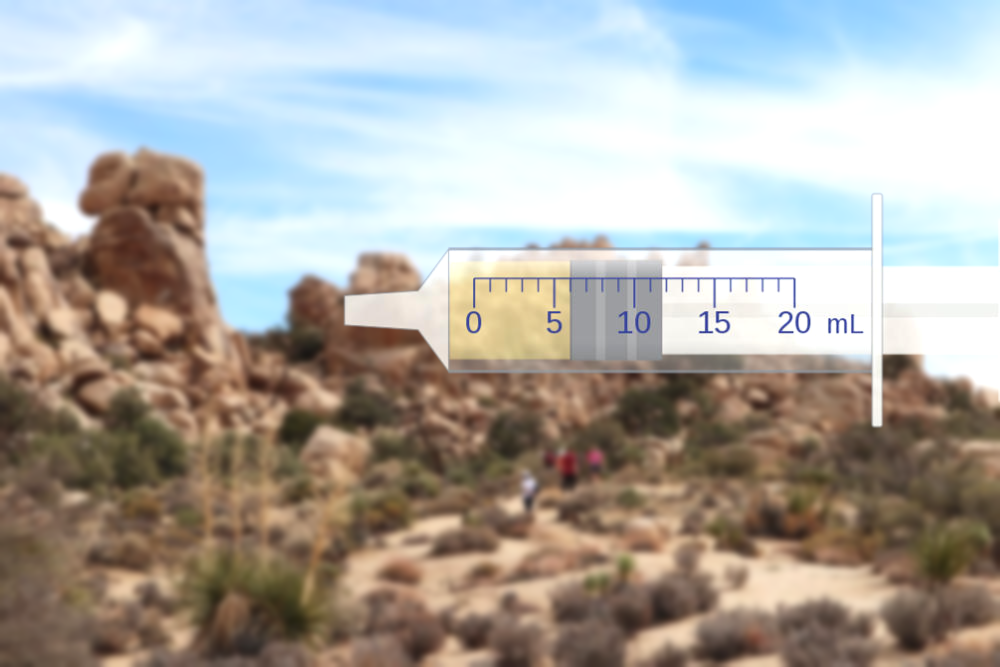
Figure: value=6 unit=mL
